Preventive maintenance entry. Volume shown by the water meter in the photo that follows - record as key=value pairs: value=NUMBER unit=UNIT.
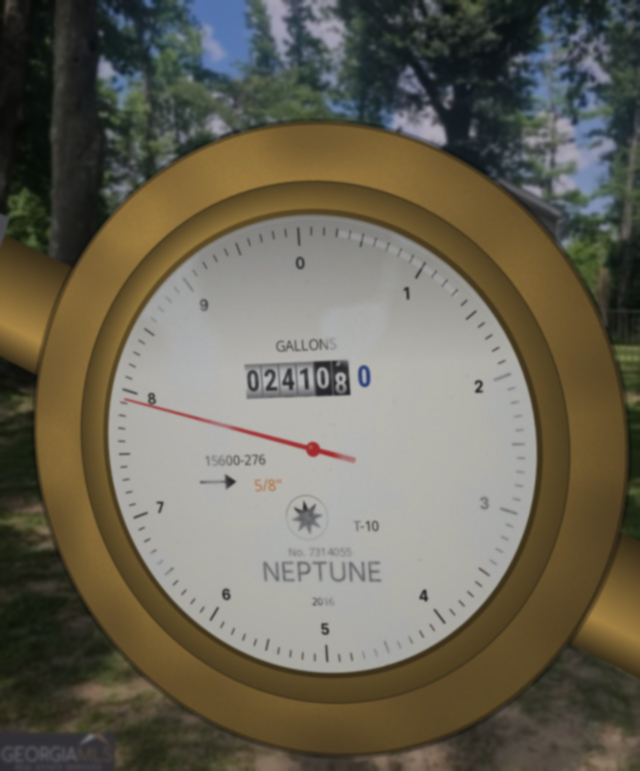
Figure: value=241077.9 unit=gal
